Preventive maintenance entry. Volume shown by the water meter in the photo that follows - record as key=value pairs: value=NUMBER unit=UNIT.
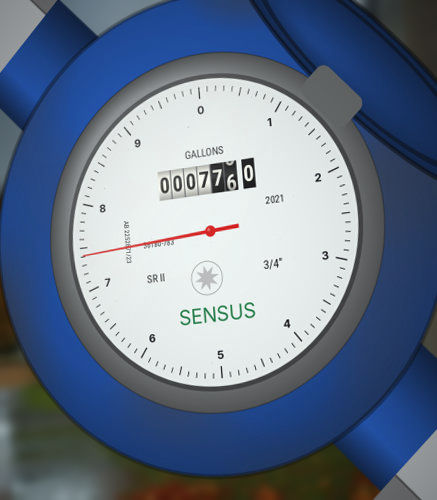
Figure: value=7757.4 unit=gal
